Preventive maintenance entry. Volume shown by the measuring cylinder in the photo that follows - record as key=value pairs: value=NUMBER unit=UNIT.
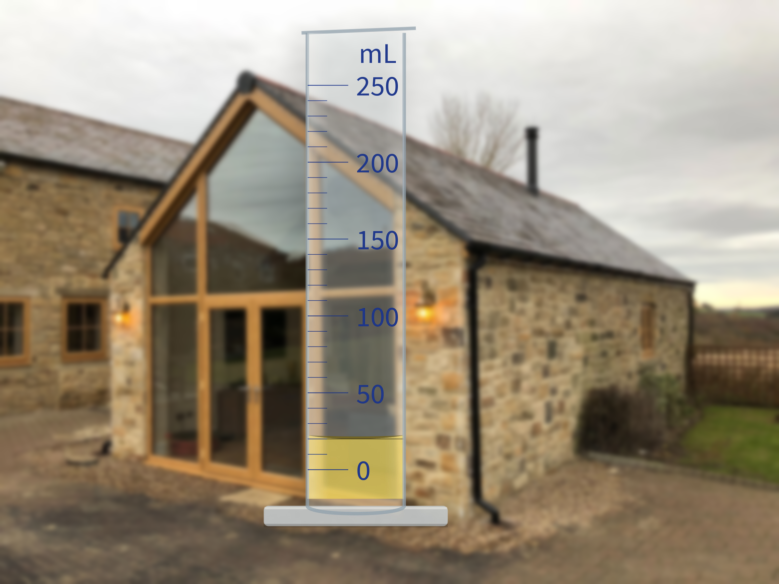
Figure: value=20 unit=mL
